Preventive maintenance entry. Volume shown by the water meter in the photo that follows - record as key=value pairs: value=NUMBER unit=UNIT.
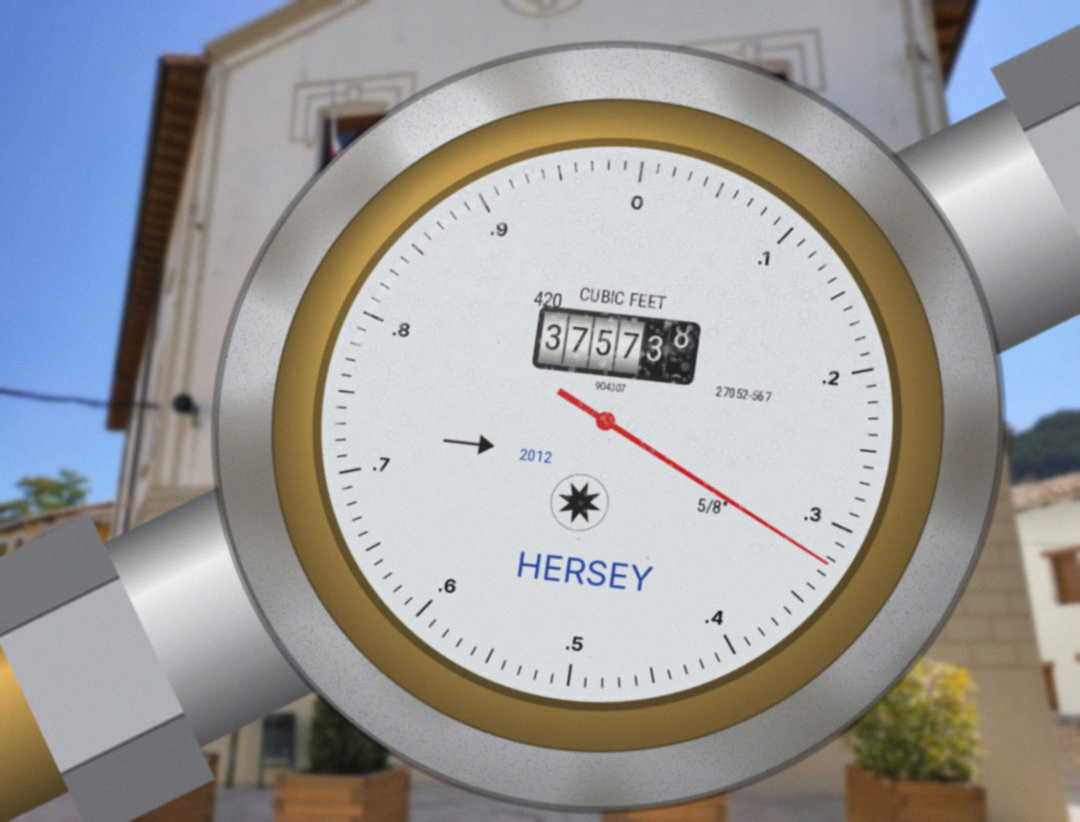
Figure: value=375738.32 unit=ft³
